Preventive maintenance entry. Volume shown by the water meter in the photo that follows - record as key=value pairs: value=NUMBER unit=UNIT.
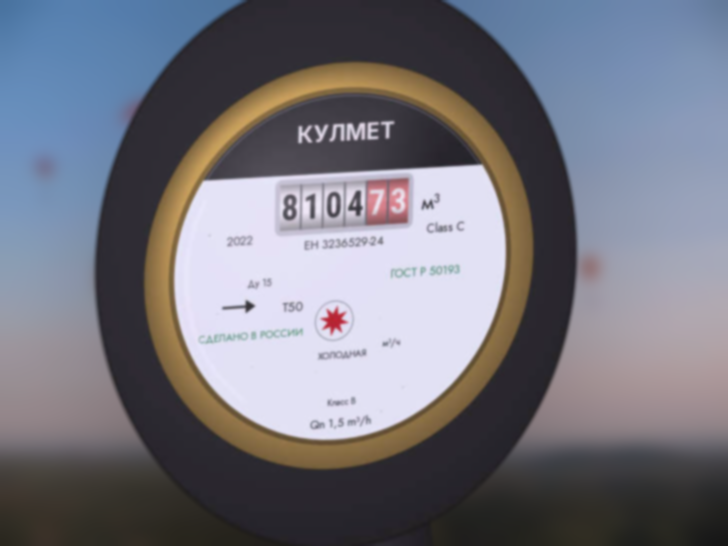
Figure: value=8104.73 unit=m³
